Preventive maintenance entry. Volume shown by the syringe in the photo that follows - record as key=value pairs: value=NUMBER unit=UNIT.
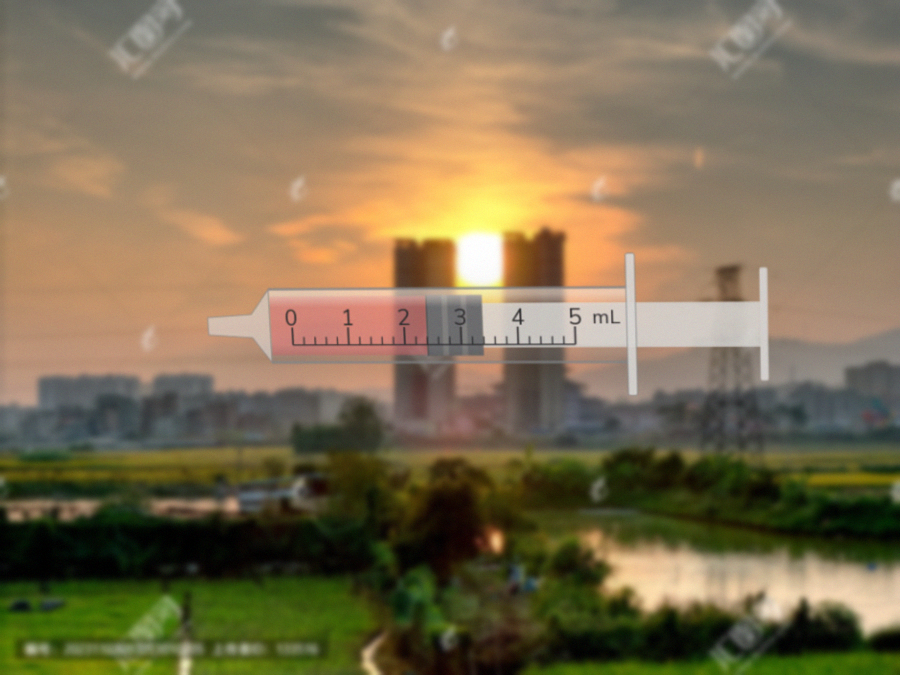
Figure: value=2.4 unit=mL
